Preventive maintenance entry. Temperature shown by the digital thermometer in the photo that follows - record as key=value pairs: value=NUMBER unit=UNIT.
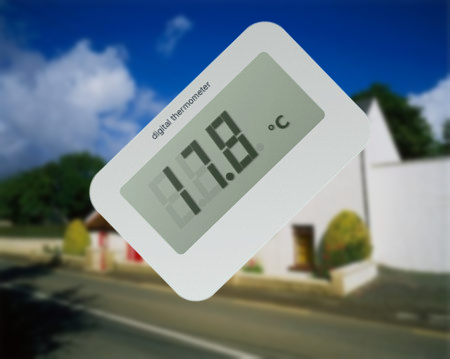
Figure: value=17.8 unit=°C
